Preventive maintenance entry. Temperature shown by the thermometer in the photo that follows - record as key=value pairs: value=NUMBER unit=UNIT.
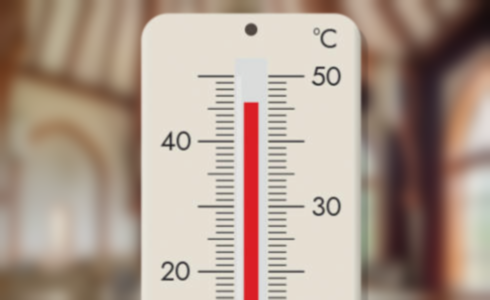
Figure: value=46 unit=°C
